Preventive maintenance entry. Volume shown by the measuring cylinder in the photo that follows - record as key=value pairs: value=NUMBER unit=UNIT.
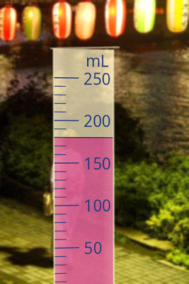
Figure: value=180 unit=mL
